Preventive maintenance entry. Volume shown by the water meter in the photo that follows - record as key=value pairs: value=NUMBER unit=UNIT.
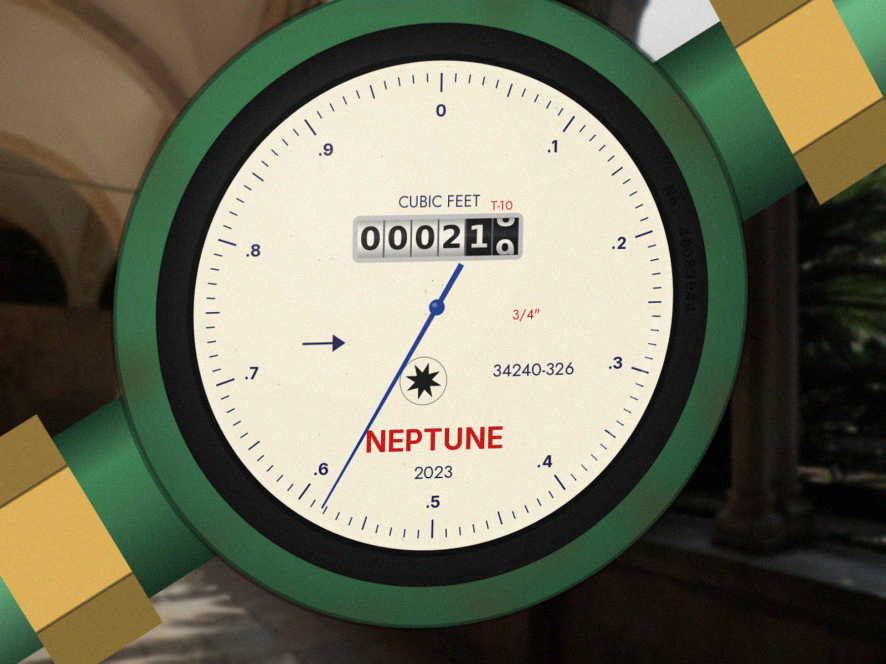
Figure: value=218.58 unit=ft³
